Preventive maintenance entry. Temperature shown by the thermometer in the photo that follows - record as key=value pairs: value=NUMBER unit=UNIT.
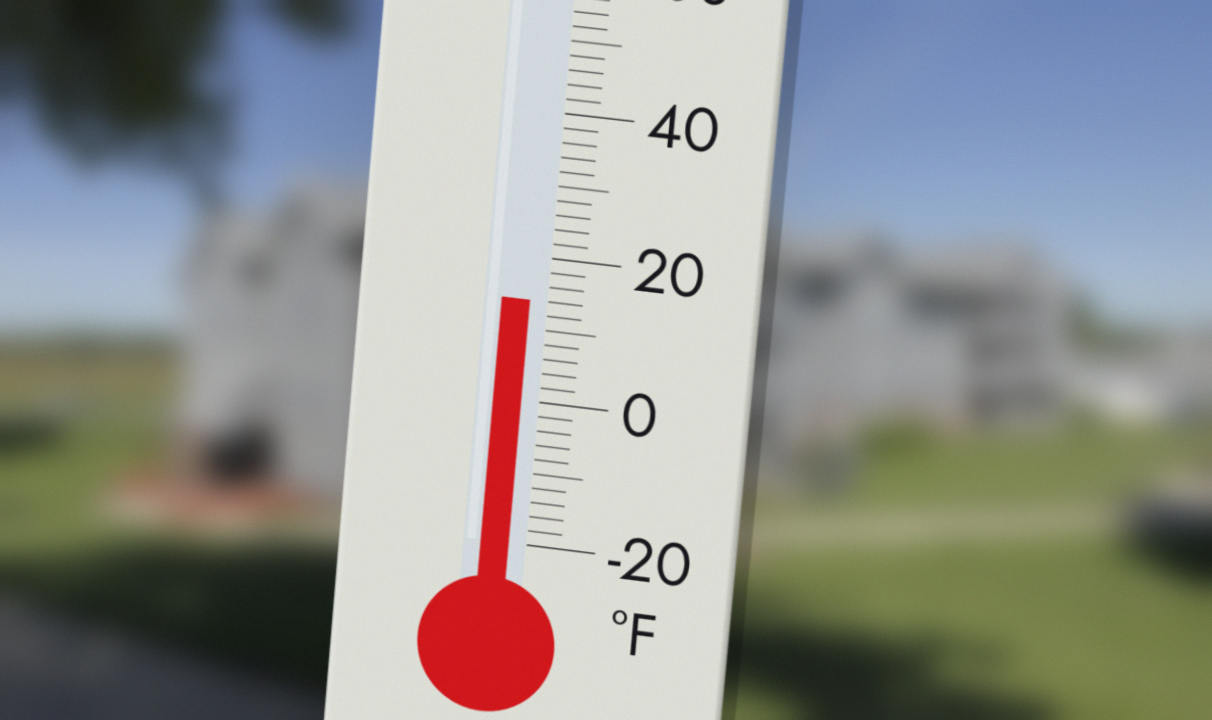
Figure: value=14 unit=°F
